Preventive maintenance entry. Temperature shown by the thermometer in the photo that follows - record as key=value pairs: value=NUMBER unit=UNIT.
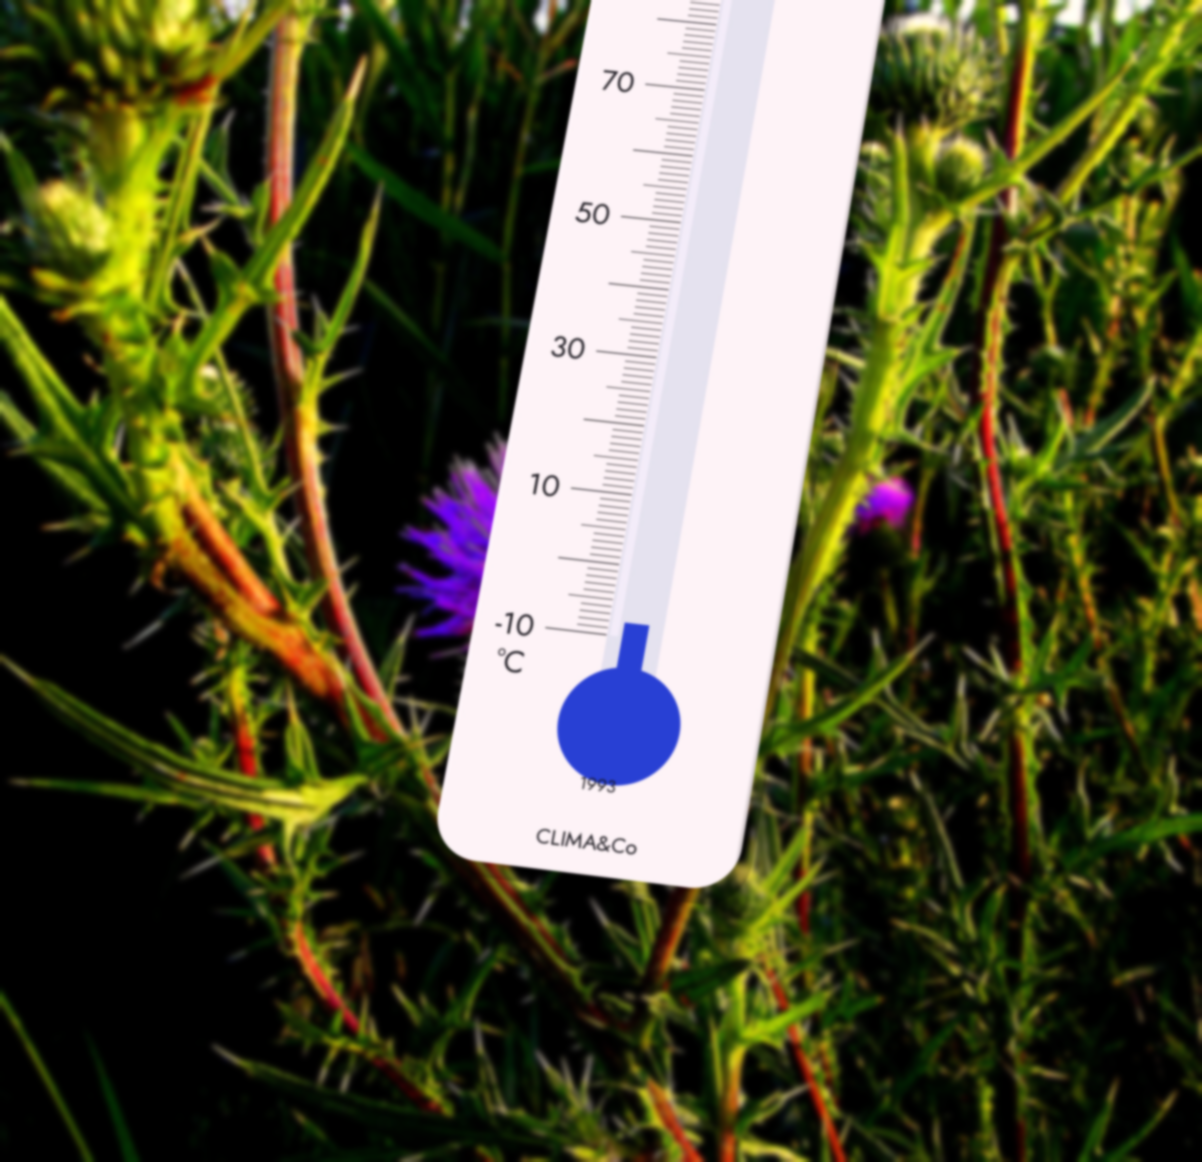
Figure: value=-8 unit=°C
